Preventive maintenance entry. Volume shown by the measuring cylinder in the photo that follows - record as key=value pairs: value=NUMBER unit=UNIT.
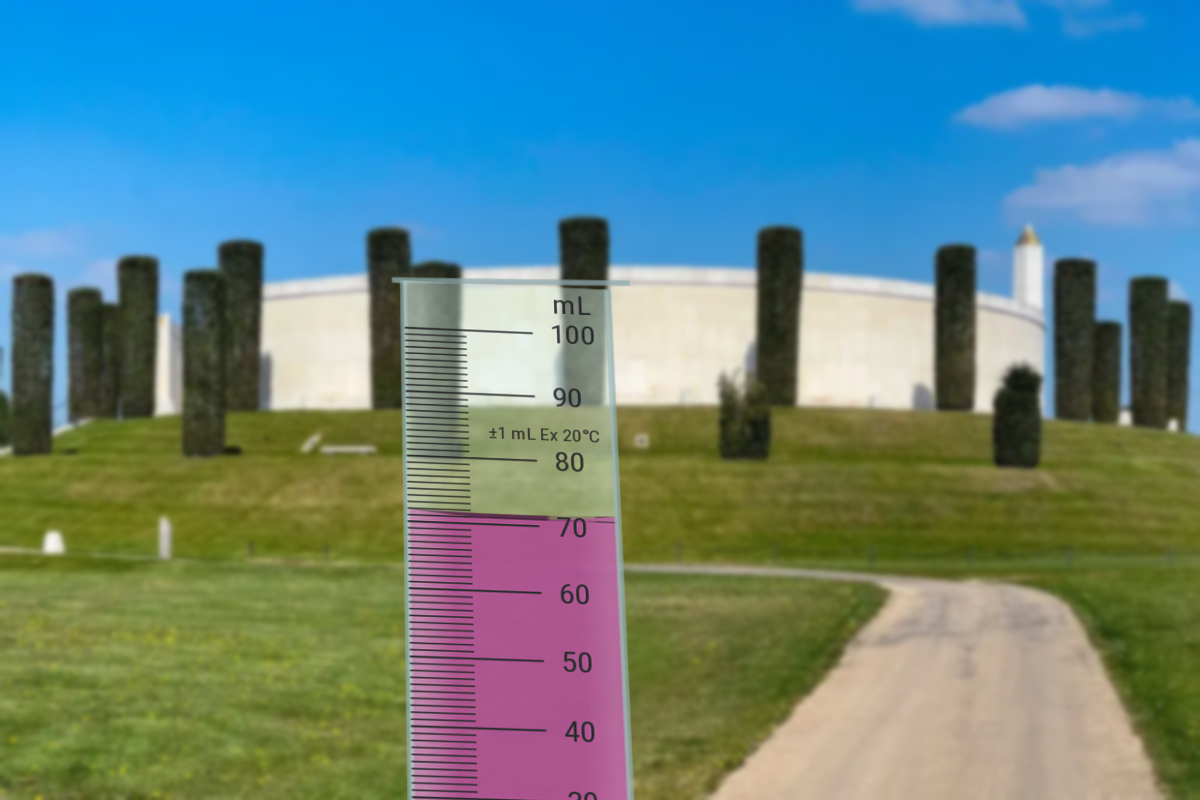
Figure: value=71 unit=mL
